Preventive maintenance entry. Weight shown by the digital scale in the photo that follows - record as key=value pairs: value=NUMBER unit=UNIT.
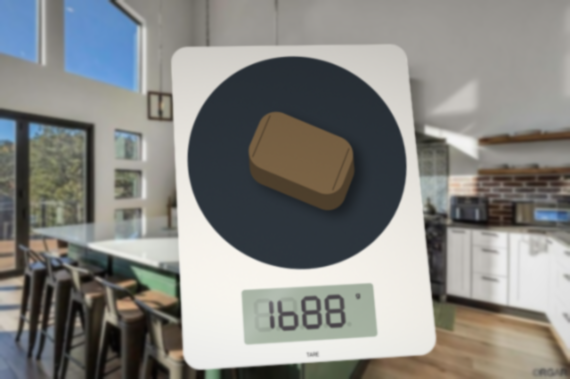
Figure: value=1688 unit=g
